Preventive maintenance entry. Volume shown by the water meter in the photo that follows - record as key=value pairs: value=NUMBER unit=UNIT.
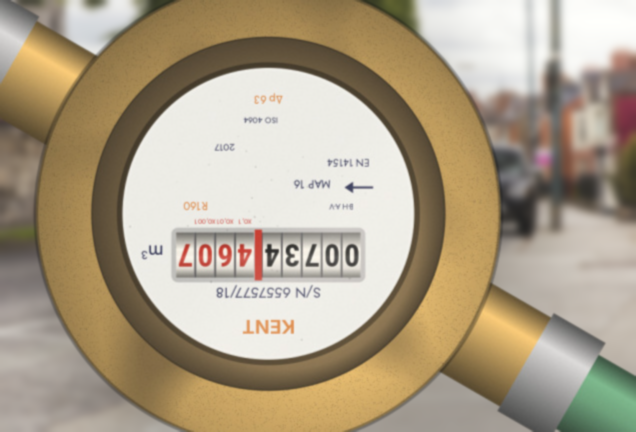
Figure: value=734.4607 unit=m³
